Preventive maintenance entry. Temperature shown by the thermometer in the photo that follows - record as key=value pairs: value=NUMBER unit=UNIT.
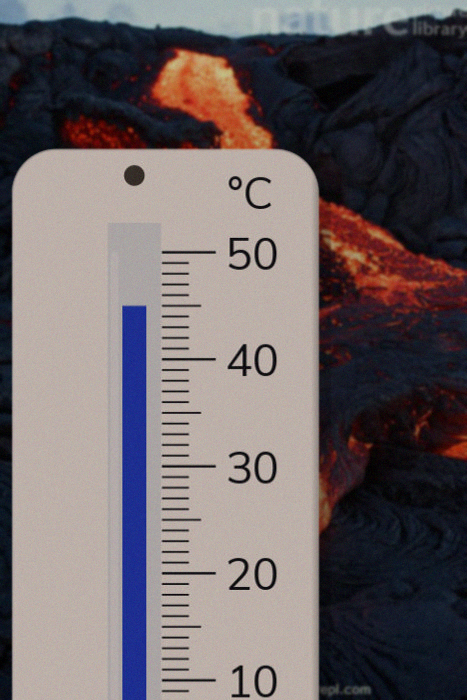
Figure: value=45 unit=°C
